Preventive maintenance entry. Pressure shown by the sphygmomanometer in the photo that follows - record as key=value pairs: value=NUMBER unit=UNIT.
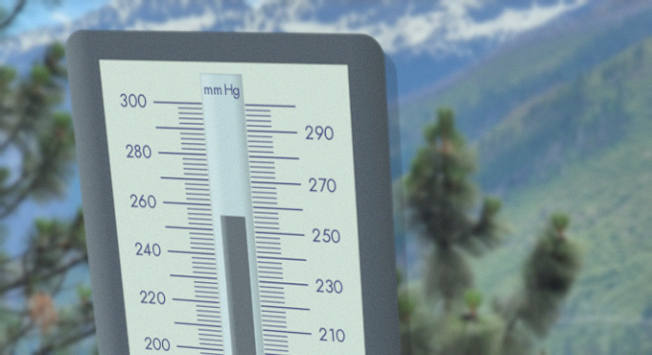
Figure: value=256 unit=mmHg
